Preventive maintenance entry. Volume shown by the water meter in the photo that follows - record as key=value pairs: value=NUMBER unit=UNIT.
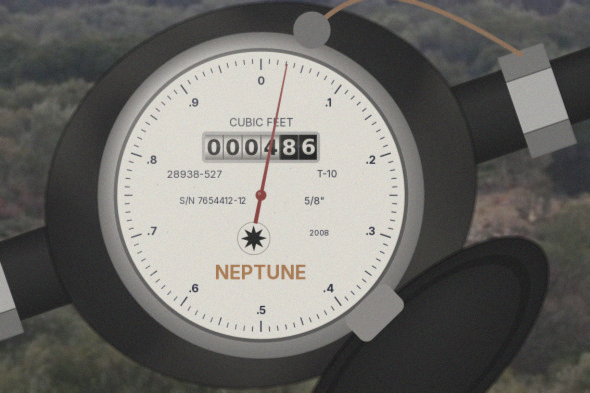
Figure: value=486.03 unit=ft³
